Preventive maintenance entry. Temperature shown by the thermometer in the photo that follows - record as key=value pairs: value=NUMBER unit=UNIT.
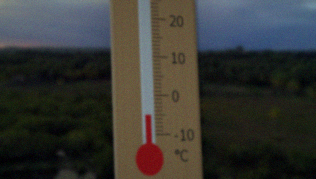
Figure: value=-5 unit=°C
